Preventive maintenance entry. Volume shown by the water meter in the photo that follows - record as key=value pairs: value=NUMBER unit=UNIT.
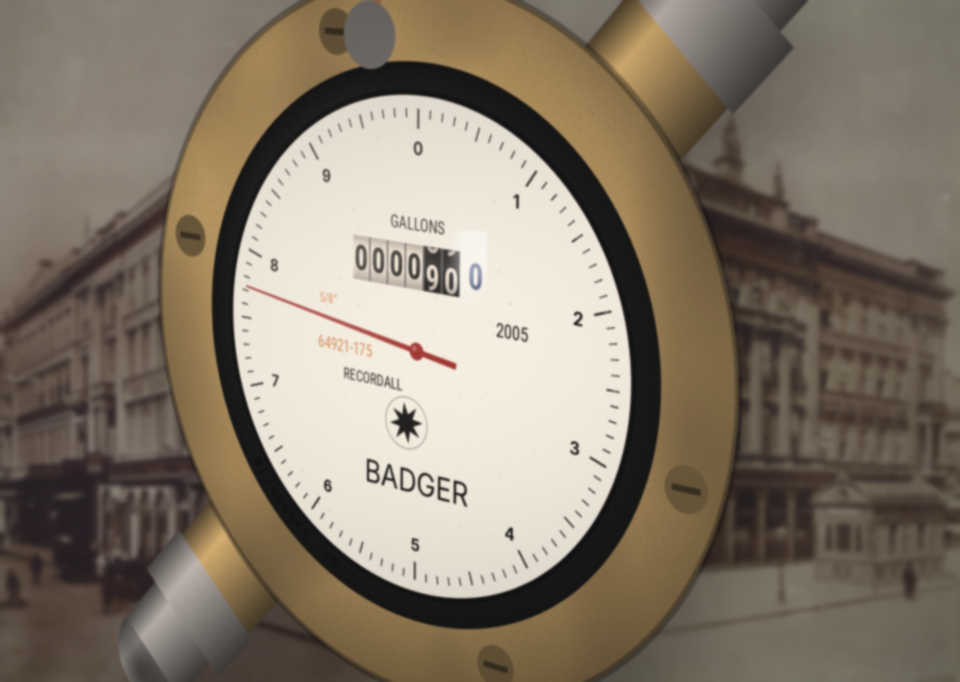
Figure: value=897.7 unit=gal
